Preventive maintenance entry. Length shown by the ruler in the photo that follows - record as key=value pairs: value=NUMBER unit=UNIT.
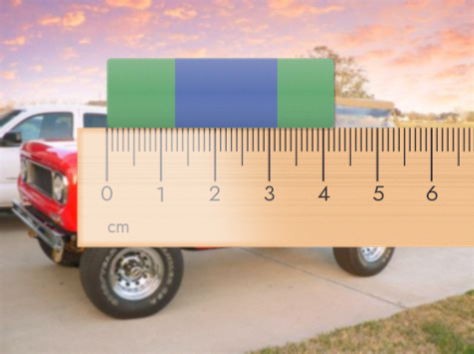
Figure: value=4.2 unit=cm
